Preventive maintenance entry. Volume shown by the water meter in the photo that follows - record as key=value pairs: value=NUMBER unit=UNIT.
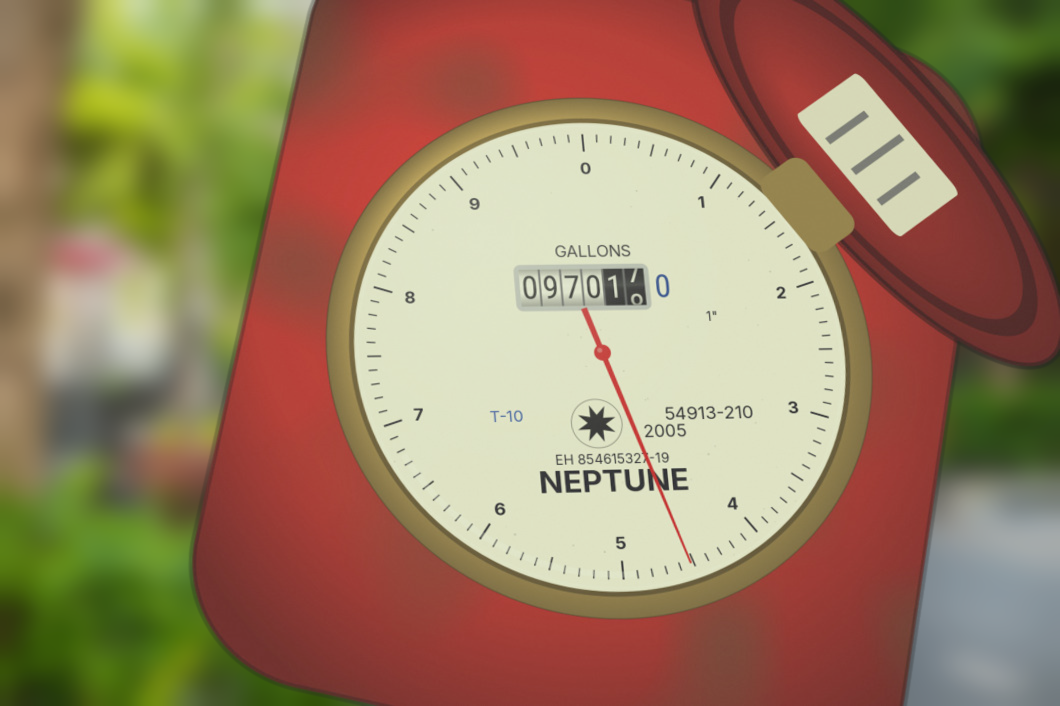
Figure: value=970174.5 unit=gal
